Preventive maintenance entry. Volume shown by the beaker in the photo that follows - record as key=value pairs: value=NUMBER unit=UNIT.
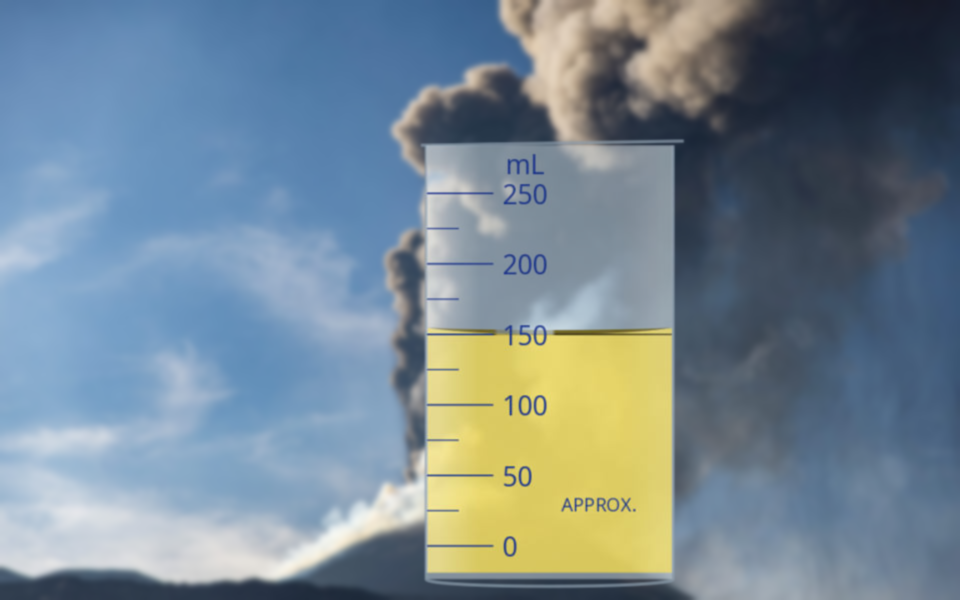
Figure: value=150 unit=mL
